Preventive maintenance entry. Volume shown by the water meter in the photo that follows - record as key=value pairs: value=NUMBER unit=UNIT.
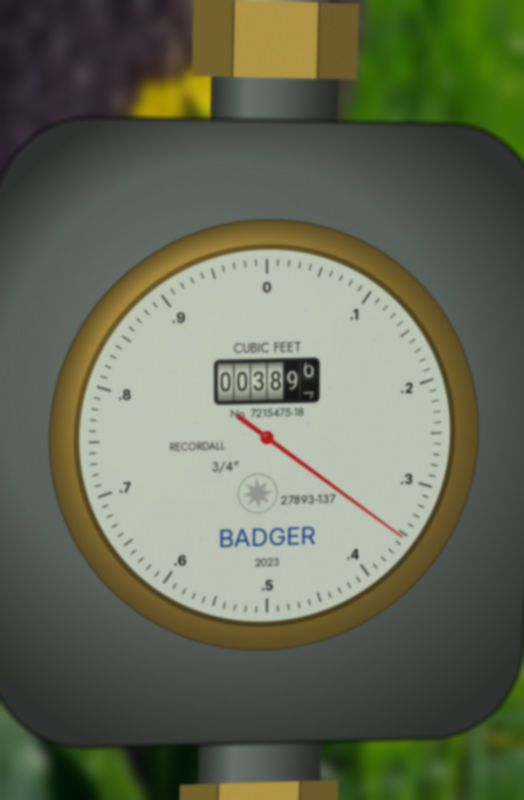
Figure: value=3896.35 unit=ft³
